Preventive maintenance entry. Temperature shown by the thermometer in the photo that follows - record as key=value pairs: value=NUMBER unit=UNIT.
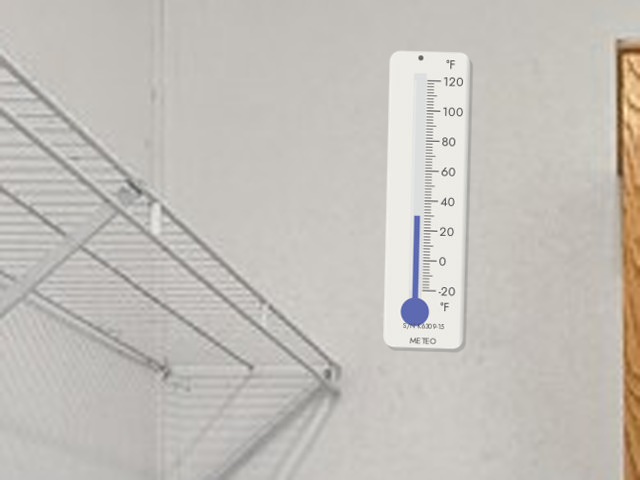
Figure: value=30 unit=°F
